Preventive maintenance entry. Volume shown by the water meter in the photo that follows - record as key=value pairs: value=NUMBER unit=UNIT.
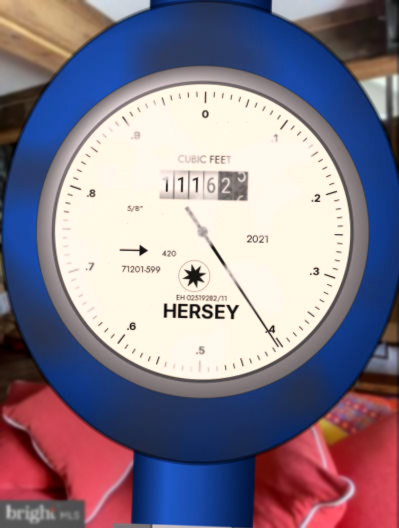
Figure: value=111625.40 unit=ft³
